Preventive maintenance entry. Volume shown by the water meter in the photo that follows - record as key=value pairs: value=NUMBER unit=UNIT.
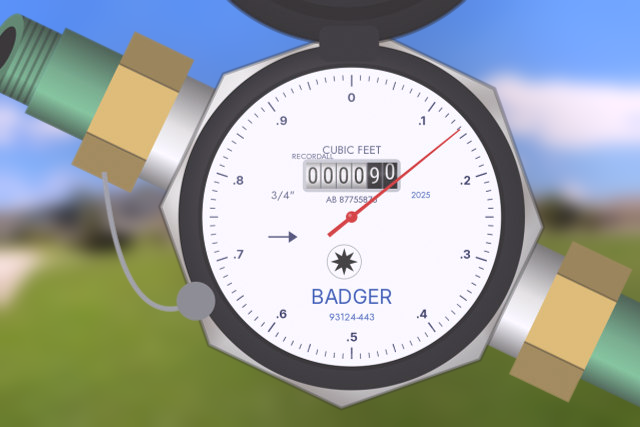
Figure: value=90.14 unit=ft³
